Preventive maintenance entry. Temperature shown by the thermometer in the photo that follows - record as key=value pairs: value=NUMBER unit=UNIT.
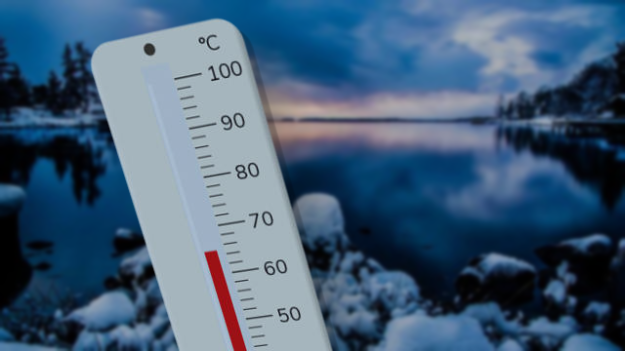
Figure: value=65 unit=°C
